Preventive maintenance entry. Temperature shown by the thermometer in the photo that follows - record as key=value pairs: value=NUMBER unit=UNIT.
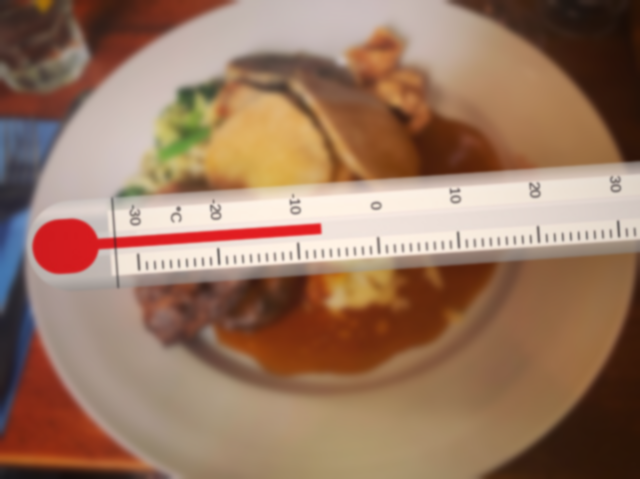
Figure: value=-7 unit=°C
